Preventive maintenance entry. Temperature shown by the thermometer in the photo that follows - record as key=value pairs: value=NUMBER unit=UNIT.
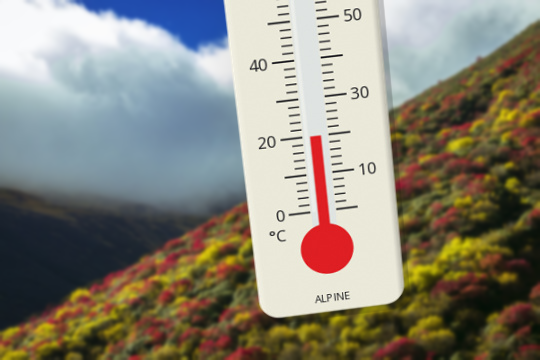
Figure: value=20 unit=°C
